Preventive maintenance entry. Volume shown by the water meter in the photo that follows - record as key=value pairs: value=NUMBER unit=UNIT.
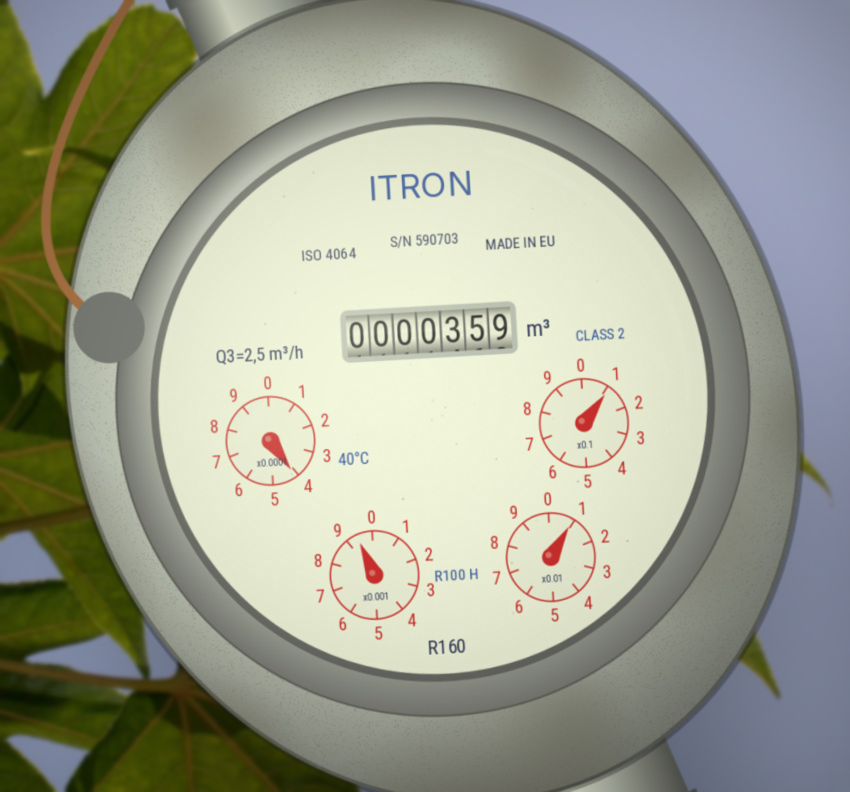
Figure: value=359.1094 unit=m³
